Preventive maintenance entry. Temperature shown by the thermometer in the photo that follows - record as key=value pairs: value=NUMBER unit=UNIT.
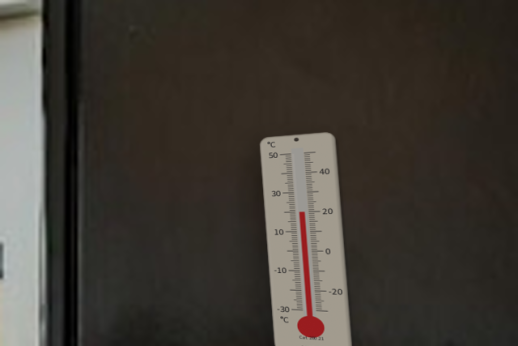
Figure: value=20 unit=°C
